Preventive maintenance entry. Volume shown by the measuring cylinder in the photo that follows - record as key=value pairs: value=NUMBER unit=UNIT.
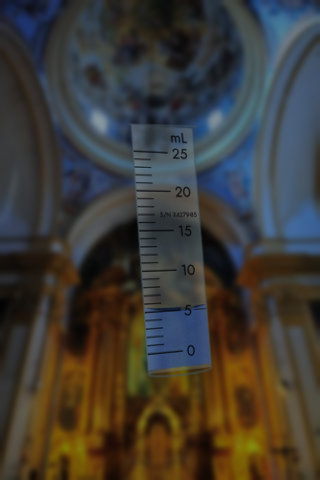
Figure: value=5 unit=mL
